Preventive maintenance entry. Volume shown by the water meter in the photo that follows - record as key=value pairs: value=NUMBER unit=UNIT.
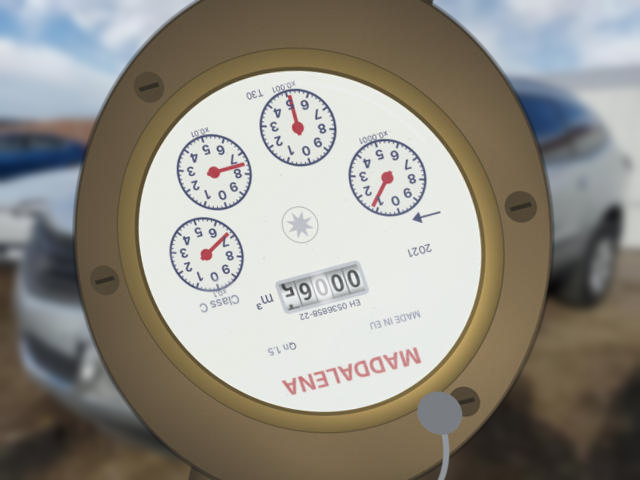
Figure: value=64.6751 unit=m³
